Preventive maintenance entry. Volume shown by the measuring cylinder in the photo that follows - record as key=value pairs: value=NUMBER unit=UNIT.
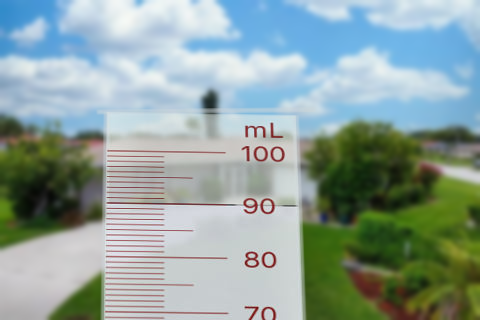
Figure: value=90 unit=mL
